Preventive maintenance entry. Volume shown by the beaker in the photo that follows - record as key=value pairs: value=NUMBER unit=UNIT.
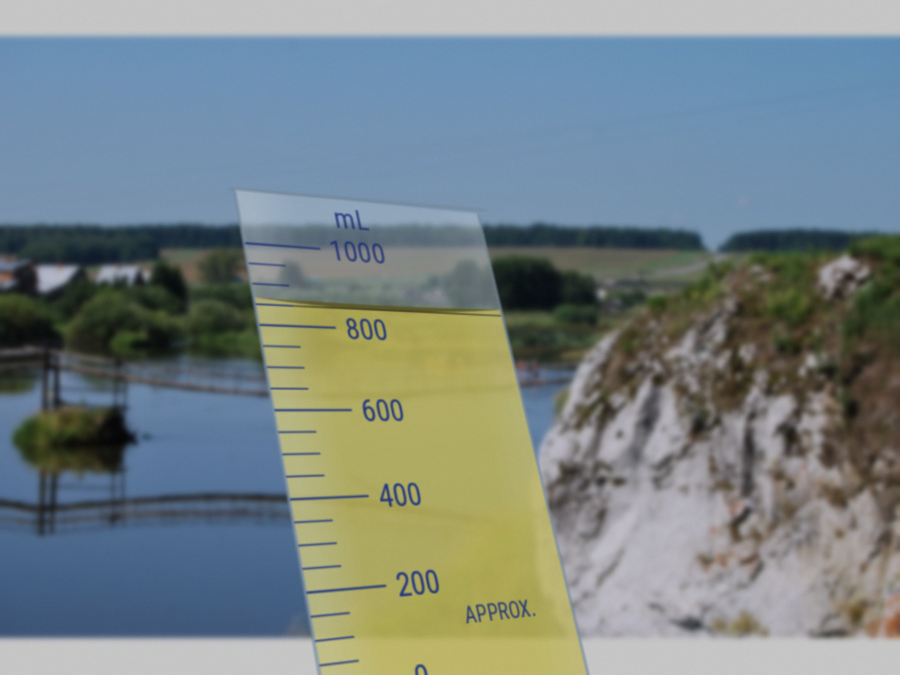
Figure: value=850 unit=mL
